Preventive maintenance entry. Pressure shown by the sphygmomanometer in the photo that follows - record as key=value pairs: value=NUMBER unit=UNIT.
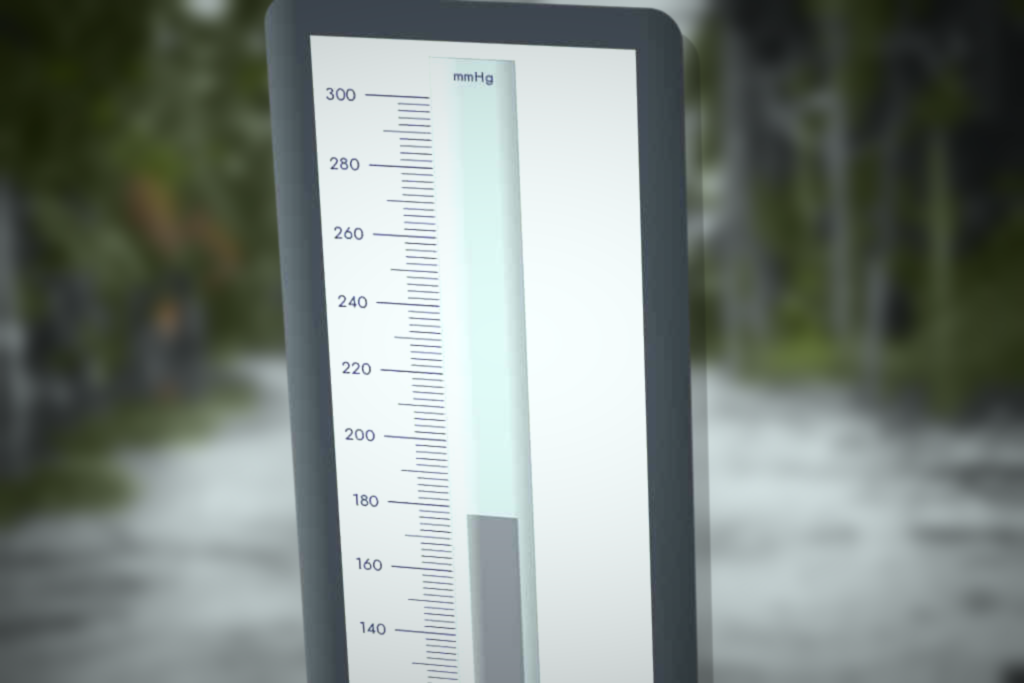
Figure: value=178 unit=mmHg
